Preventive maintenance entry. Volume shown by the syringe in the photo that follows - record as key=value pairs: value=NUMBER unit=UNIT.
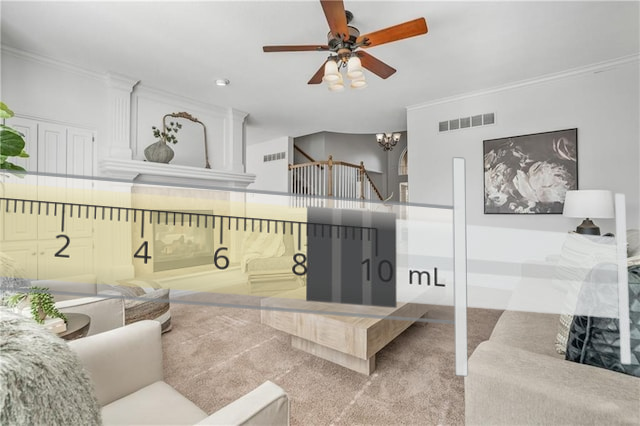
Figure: value=8.2 unit=mL
